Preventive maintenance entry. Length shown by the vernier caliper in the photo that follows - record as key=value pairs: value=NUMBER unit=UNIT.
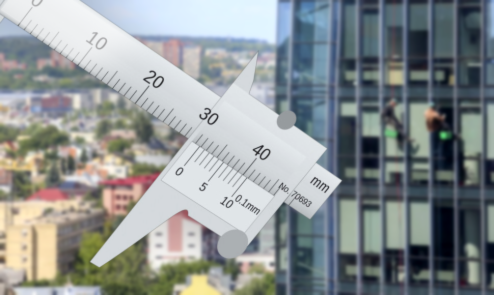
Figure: value=31.8 unit=mm
